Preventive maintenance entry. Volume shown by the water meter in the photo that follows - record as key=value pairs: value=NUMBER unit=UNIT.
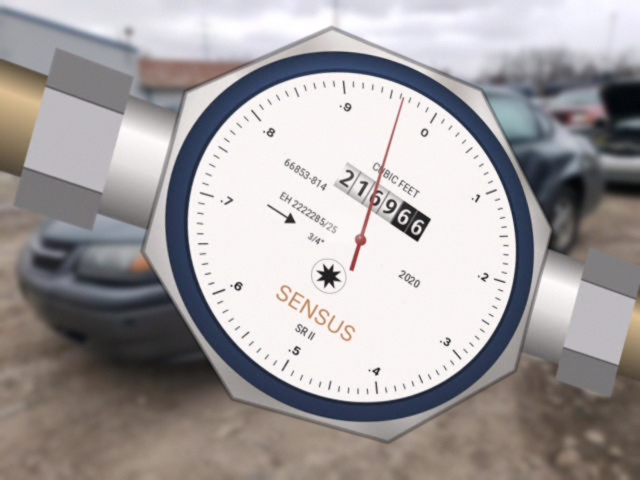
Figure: value=216965.96 unit=ft³
